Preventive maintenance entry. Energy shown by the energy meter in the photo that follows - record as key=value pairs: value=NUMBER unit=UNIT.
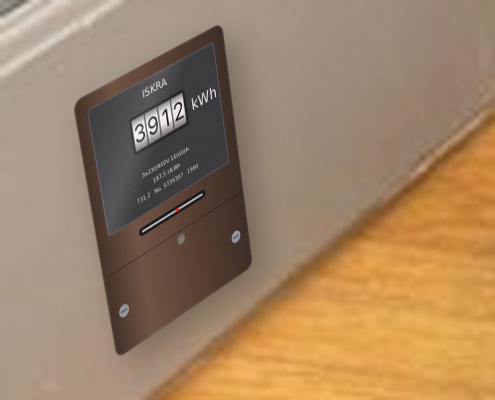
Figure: value=3912 unit=kWh
